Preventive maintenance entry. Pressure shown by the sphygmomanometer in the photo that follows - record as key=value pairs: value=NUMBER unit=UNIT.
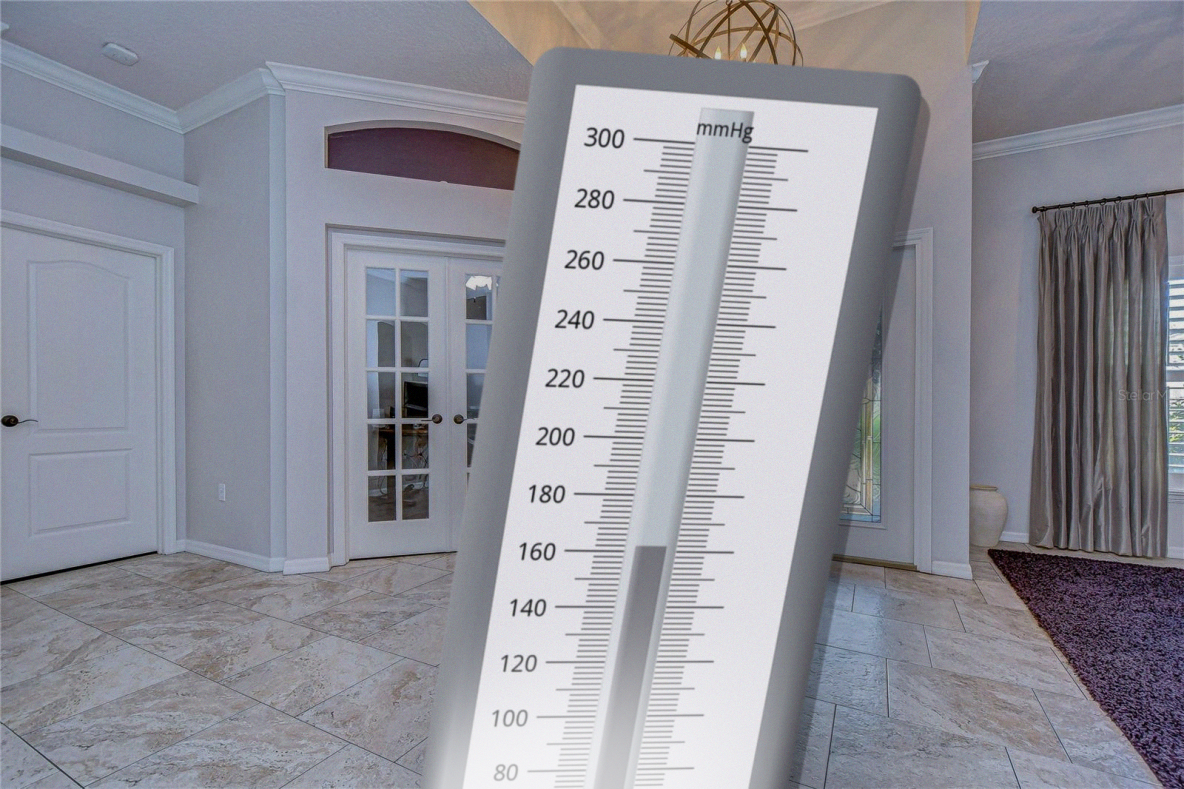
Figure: value=162 unit=mmHg
